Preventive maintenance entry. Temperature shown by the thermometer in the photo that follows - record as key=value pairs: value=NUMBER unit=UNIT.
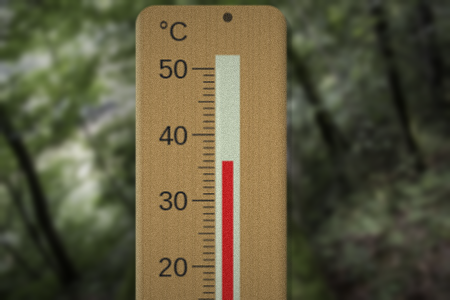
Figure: value=36 unit=°C
